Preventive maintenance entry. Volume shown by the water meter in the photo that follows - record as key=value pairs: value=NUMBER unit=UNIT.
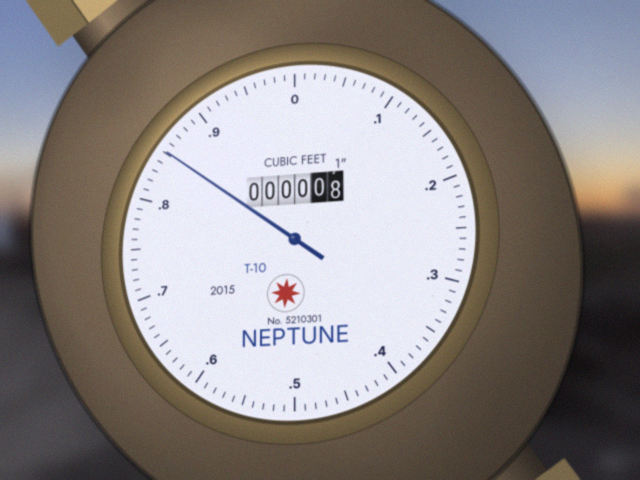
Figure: value=7.85 unit=ft³
